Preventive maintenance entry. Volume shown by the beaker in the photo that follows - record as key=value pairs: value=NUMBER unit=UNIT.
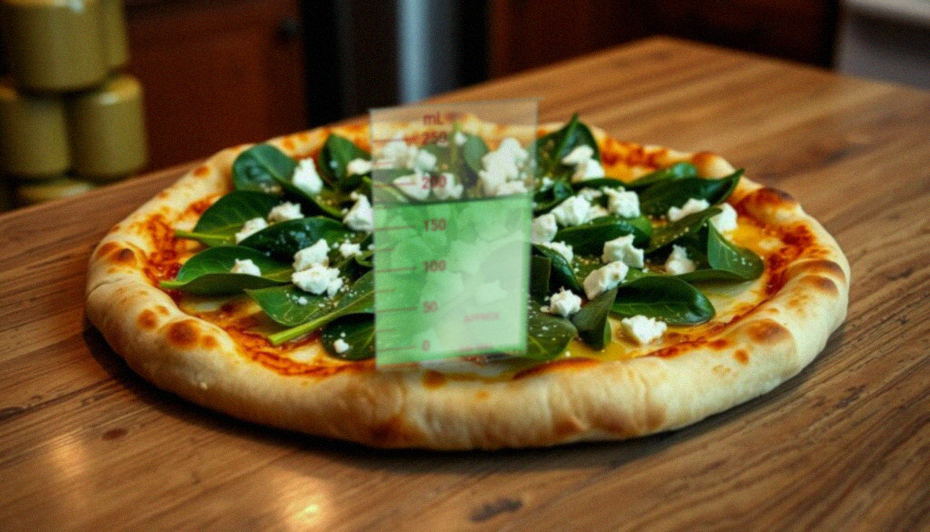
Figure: value=175 unit=mL
